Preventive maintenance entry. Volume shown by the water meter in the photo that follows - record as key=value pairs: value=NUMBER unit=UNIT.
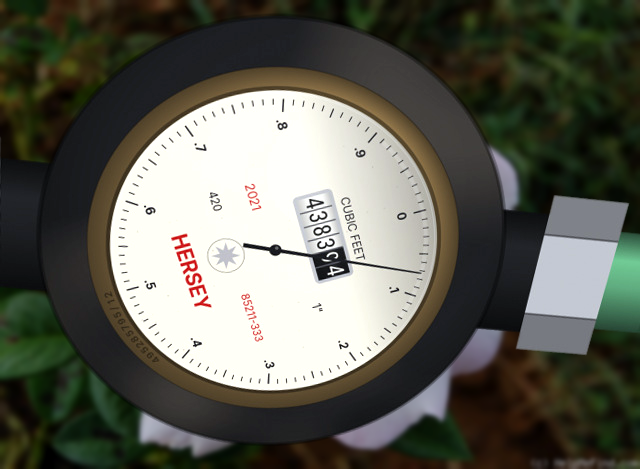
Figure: value=438394.07 unit=ft³
